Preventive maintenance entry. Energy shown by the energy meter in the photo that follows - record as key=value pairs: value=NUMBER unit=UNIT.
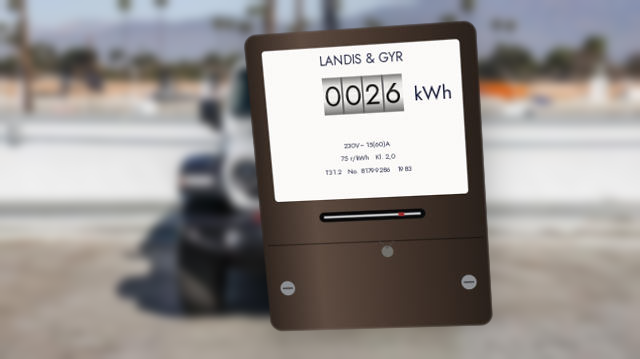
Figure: value=26 unit=kWh
